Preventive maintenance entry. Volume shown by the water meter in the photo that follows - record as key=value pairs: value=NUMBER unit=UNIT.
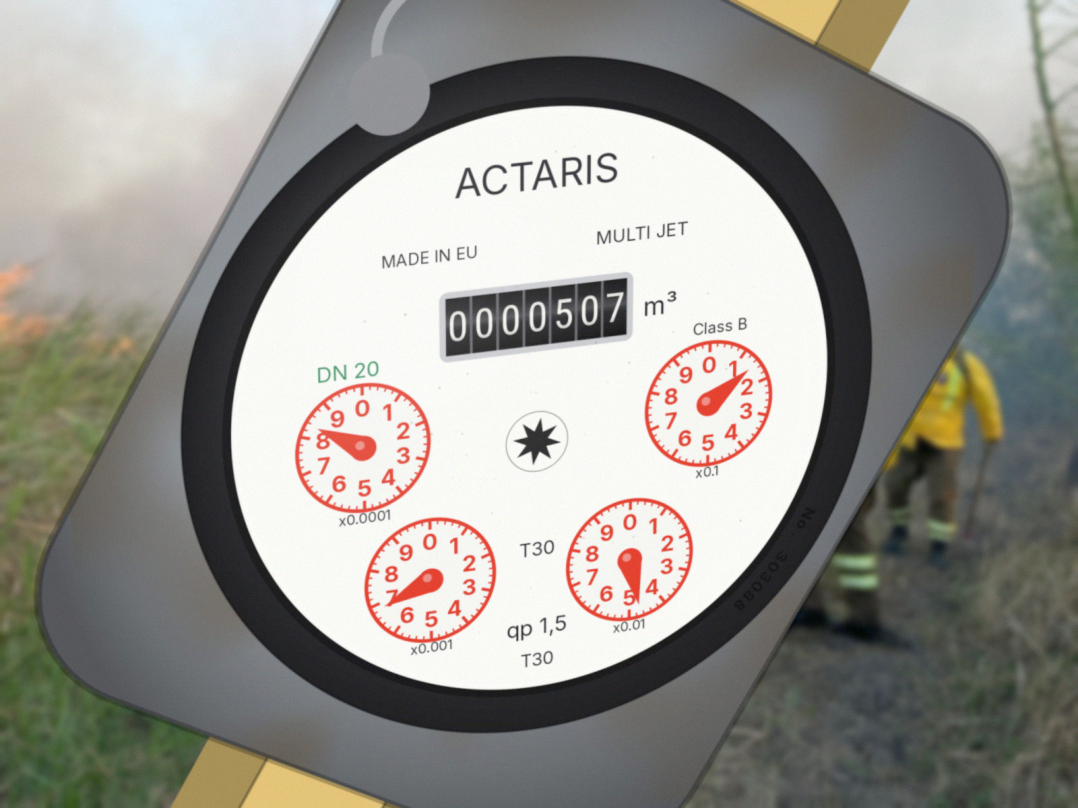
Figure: value=507.1468 unit=m³
